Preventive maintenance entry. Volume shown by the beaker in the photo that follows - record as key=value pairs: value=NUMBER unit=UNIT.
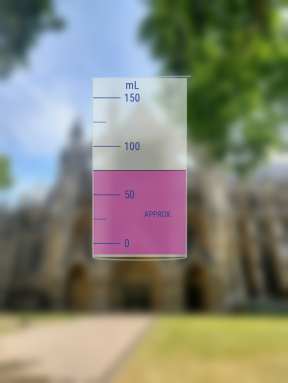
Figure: value=75 unit=mL
